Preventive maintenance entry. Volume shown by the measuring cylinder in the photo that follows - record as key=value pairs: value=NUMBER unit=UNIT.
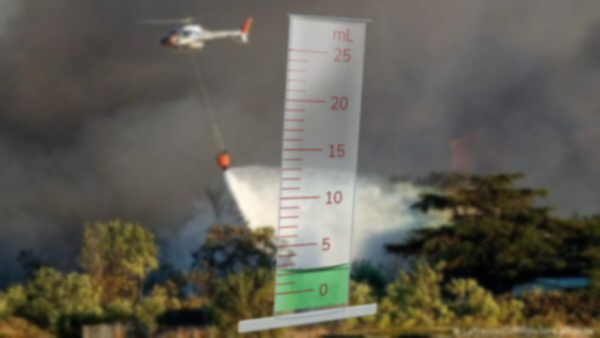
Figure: value=2 unit=mL
